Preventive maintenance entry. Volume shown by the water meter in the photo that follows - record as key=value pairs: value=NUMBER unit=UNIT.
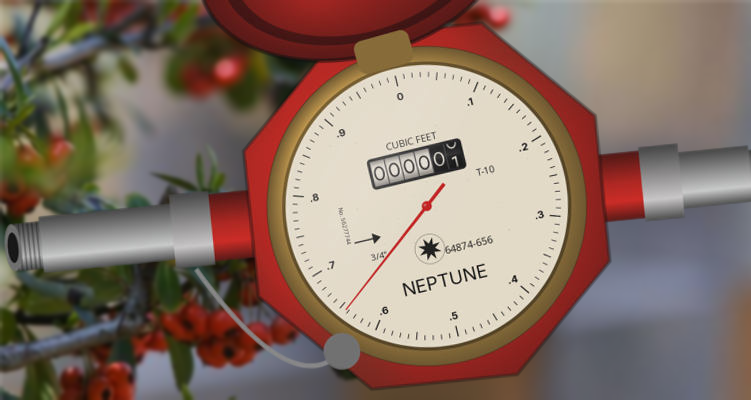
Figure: value=0.64 unit=ft³
